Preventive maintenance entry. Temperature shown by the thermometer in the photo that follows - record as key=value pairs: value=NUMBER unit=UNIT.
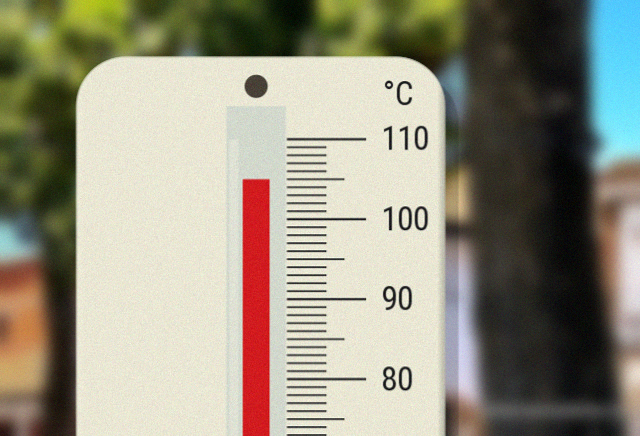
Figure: value=105 unit=°C
